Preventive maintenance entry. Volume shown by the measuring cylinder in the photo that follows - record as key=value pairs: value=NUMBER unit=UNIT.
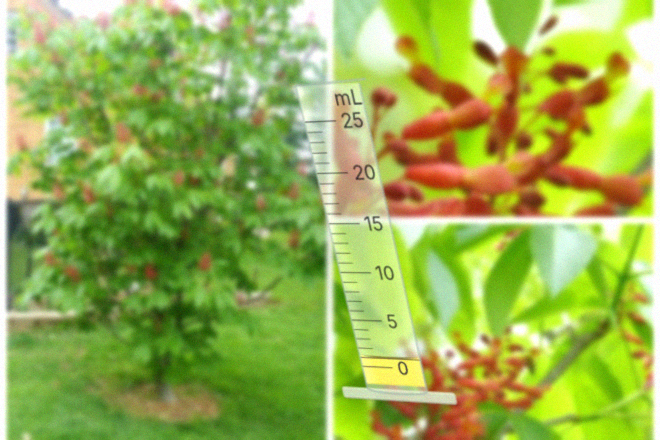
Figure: value=1 unit=mL
